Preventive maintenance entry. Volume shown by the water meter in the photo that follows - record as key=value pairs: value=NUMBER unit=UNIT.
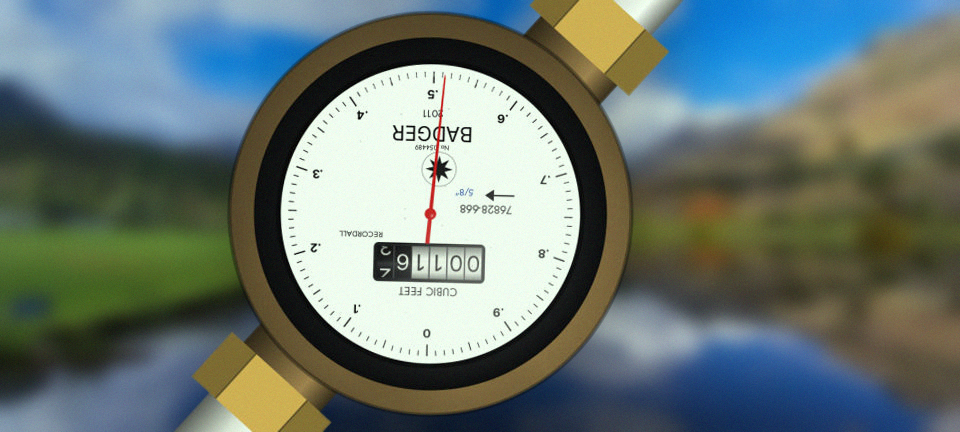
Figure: value=1162.51 unit=ft³
